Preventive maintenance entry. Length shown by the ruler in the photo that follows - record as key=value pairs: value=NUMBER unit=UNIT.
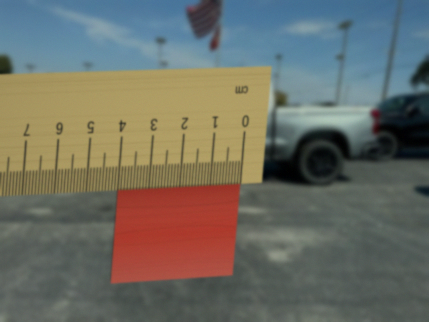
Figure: value=4 unit=cm
